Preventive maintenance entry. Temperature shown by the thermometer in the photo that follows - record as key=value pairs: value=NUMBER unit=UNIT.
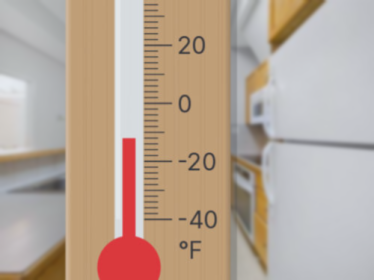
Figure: value=-12 unit=°F
